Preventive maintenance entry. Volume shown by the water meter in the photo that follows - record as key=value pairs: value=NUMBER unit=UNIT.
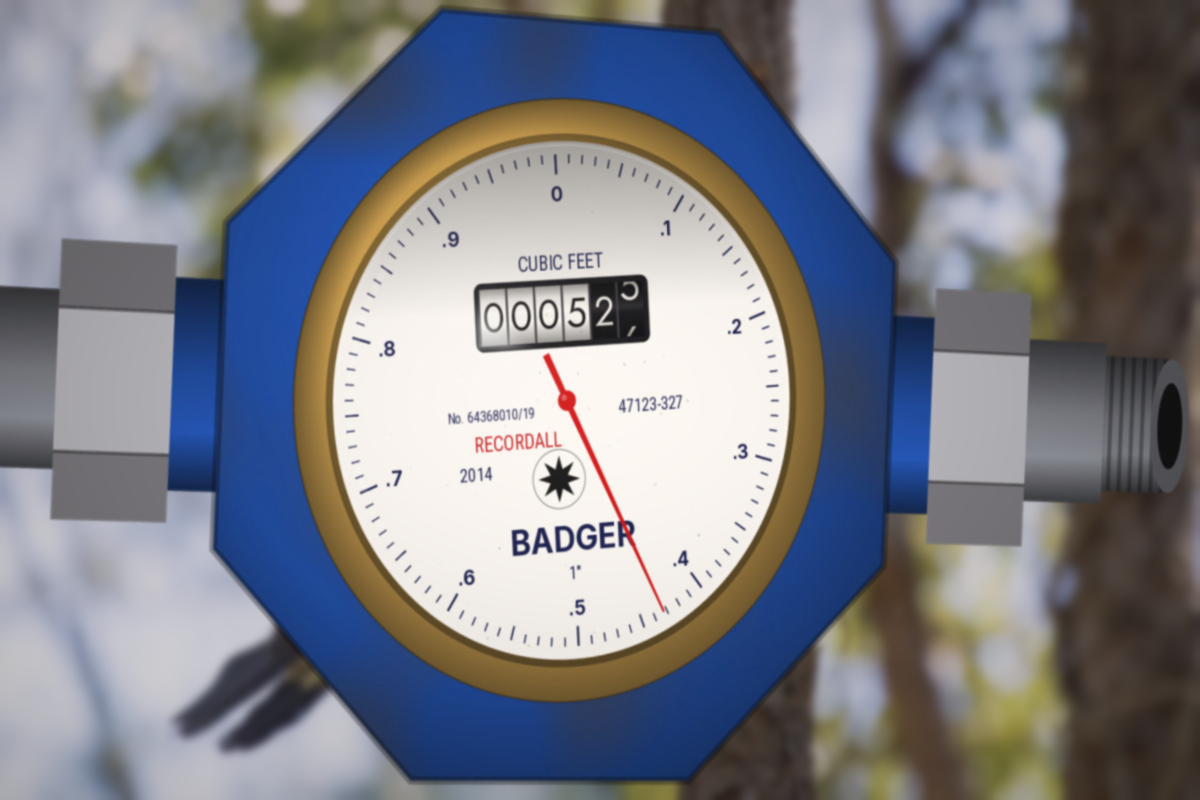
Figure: value=525.43 unit=ft³
